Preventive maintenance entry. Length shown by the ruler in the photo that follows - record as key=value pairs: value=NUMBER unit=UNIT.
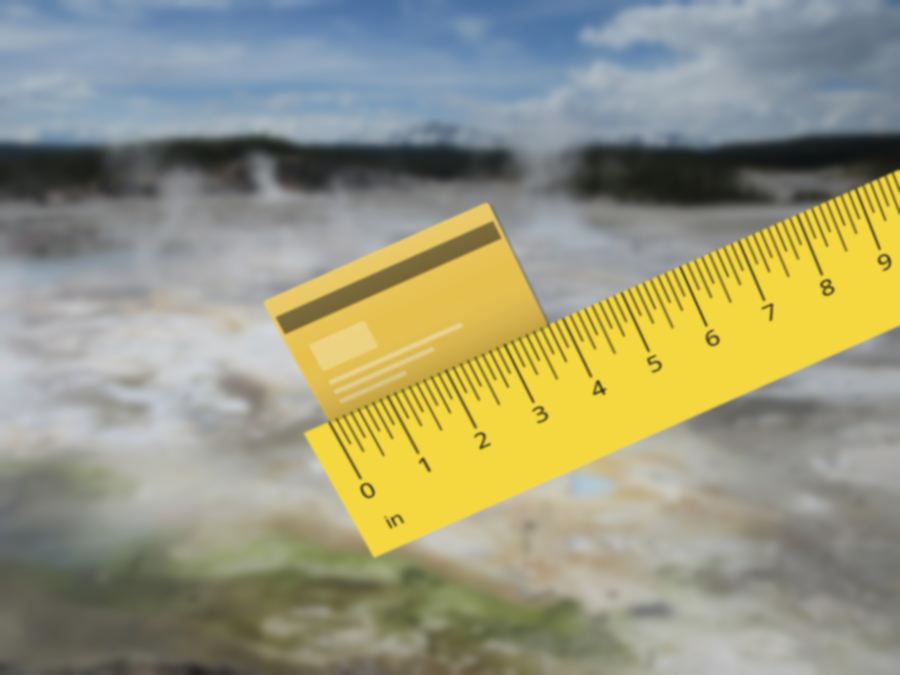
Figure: value=3.75 unit=in
